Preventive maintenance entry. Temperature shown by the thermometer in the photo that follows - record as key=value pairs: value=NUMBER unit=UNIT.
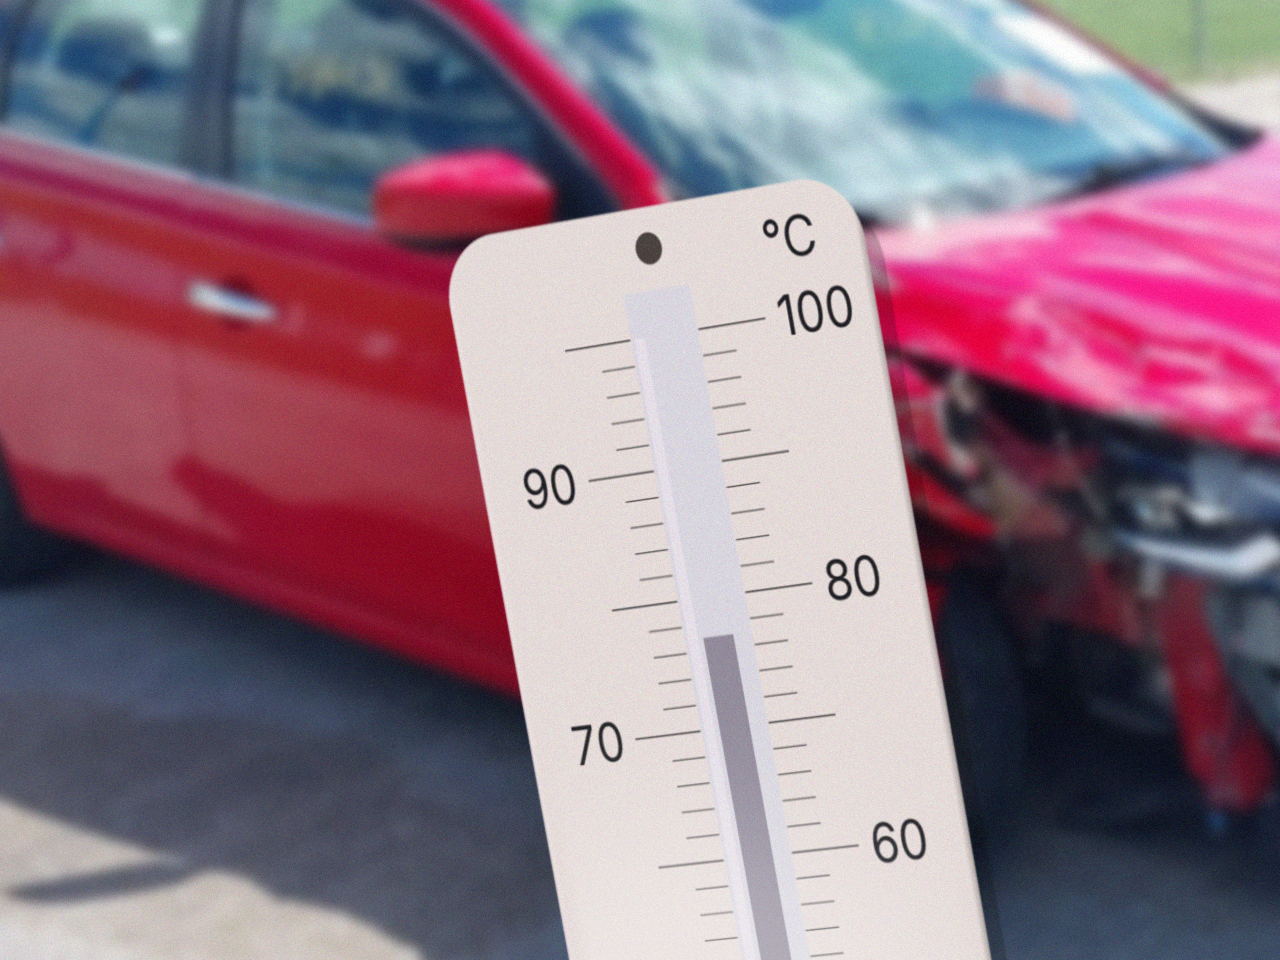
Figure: value=77 unit=°C
